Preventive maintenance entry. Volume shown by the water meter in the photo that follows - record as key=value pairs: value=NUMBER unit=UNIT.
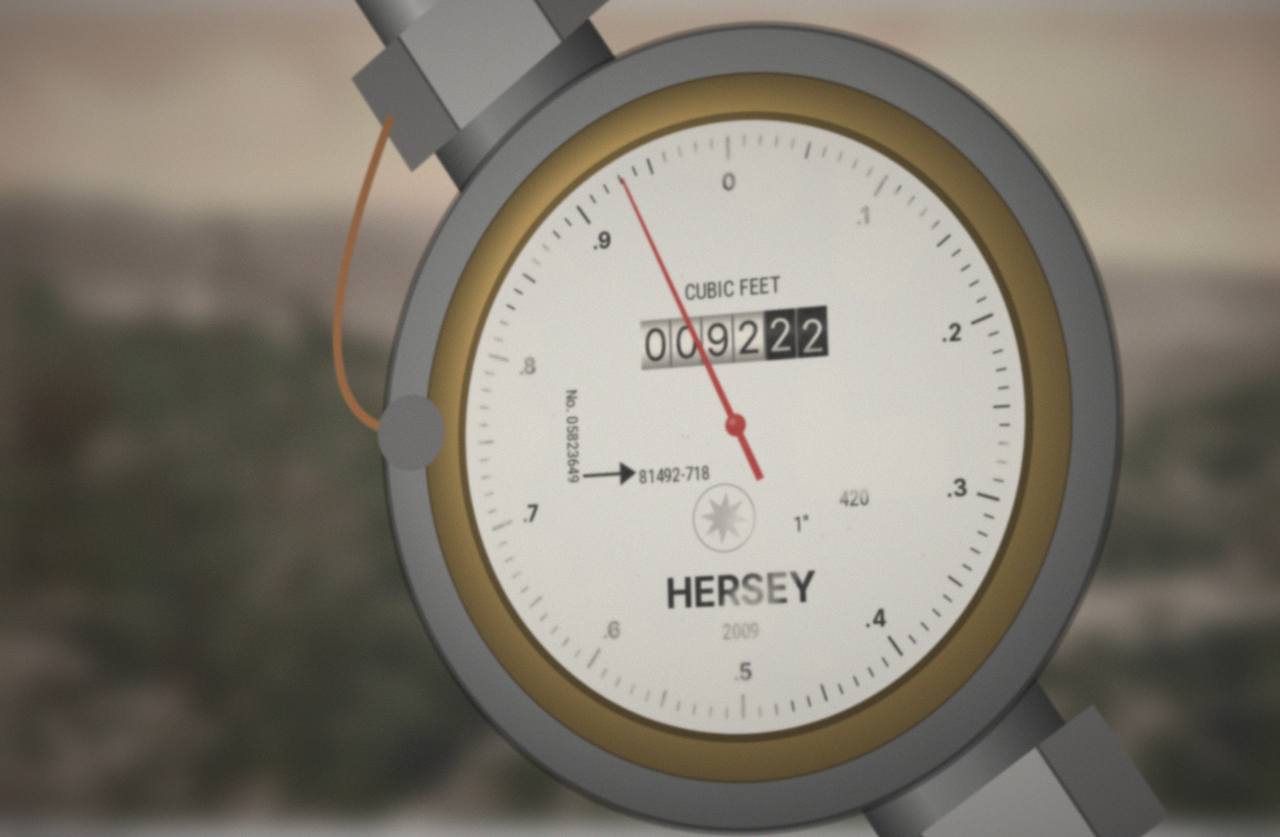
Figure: value=9221.93 unit=ft³
